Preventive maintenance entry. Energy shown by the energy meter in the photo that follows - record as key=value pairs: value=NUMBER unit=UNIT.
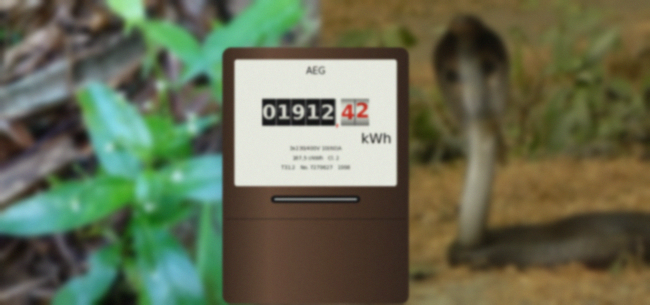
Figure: value=1912.42 unit=kWh
